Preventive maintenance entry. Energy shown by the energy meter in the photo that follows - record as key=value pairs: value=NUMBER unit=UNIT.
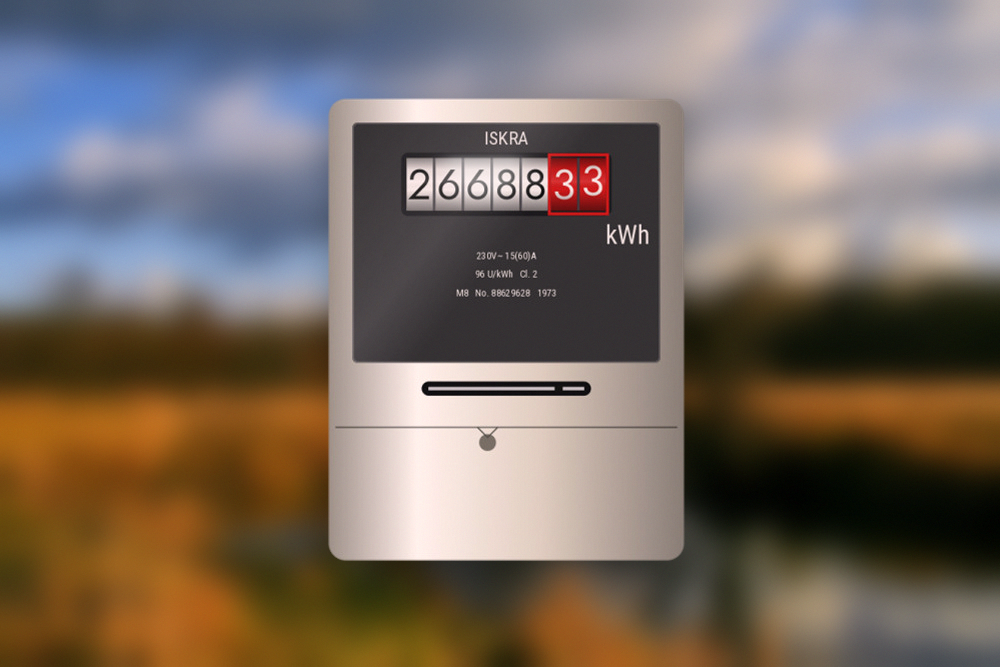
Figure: value=26688.33 unit=kWh
